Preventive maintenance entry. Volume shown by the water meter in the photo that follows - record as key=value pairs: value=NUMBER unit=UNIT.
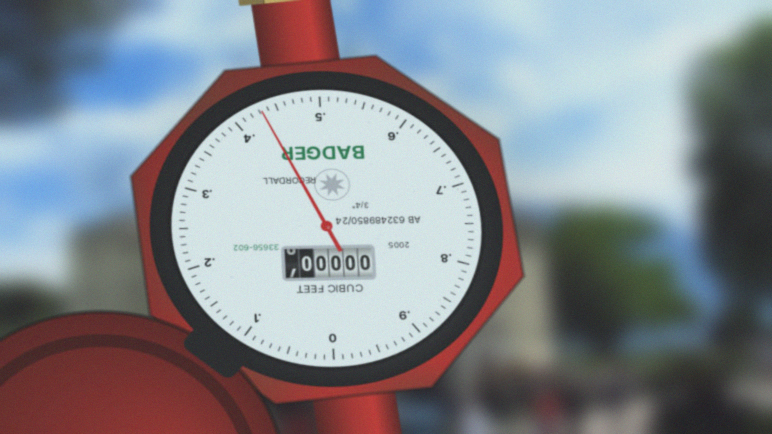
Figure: value=7.43 unit=ft³
